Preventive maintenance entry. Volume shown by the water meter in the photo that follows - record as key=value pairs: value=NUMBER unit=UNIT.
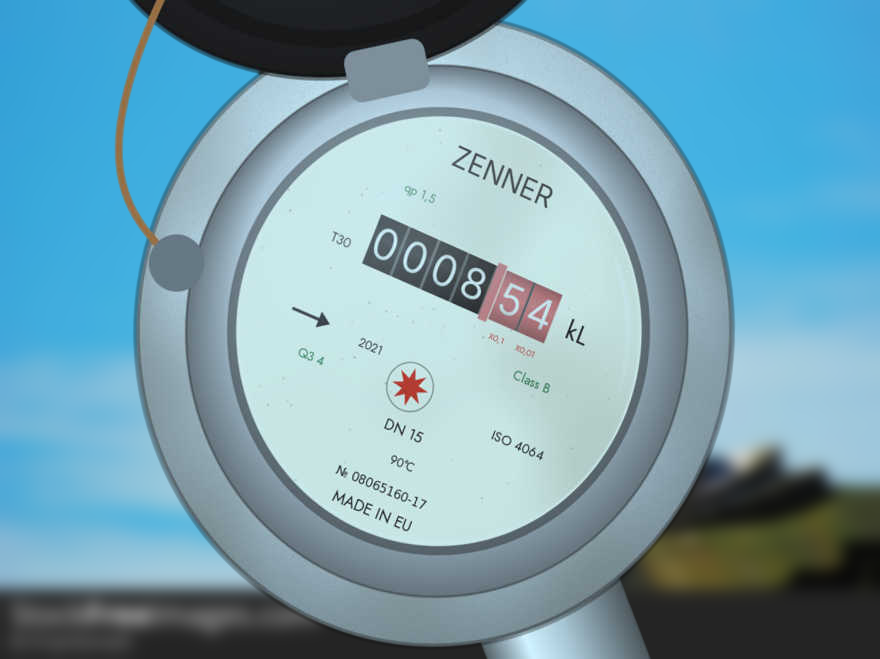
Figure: value=8.54 unit=kL
